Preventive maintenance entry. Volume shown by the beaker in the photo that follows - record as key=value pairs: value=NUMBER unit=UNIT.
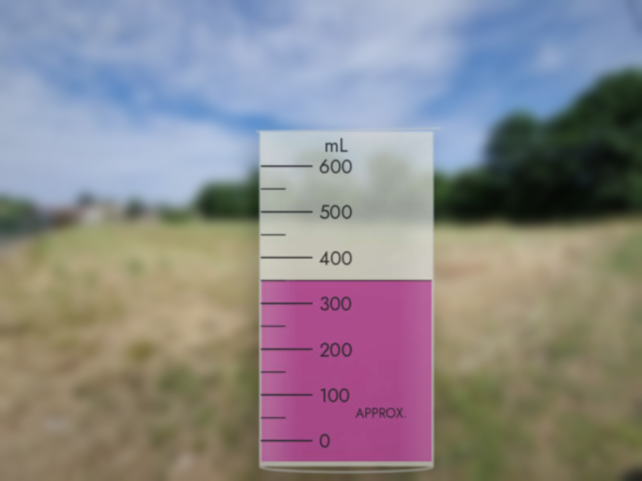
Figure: value=350 unit=mL
